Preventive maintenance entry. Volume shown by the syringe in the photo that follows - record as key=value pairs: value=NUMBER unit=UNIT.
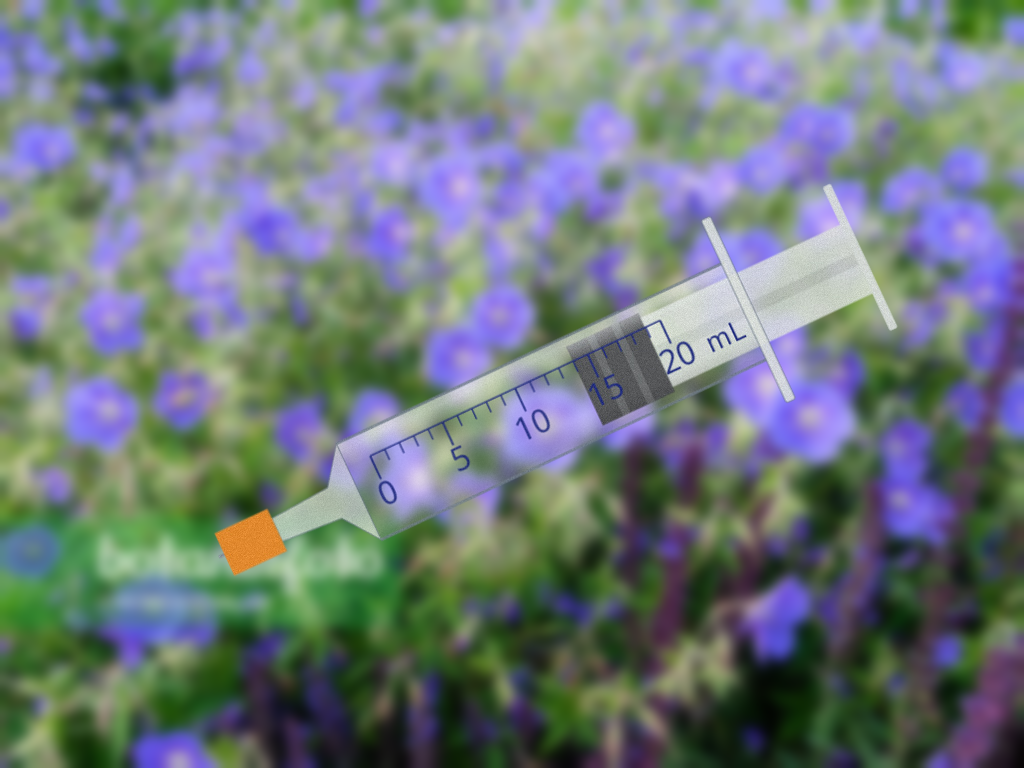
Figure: value=14 unit=mL
